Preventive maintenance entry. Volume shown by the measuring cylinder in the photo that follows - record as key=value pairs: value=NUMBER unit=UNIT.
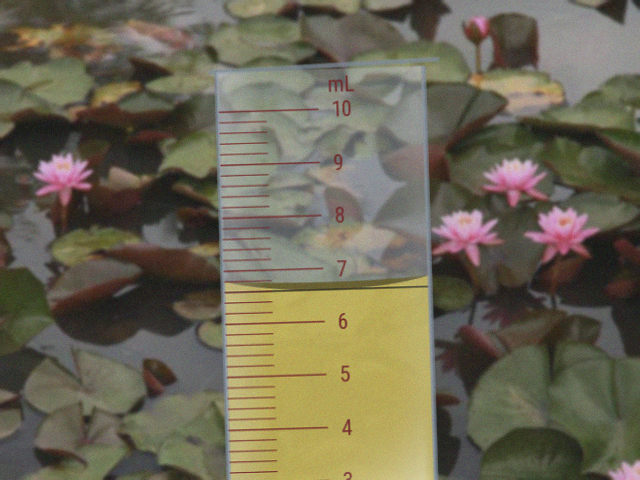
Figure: value=6.6 unit=mL
